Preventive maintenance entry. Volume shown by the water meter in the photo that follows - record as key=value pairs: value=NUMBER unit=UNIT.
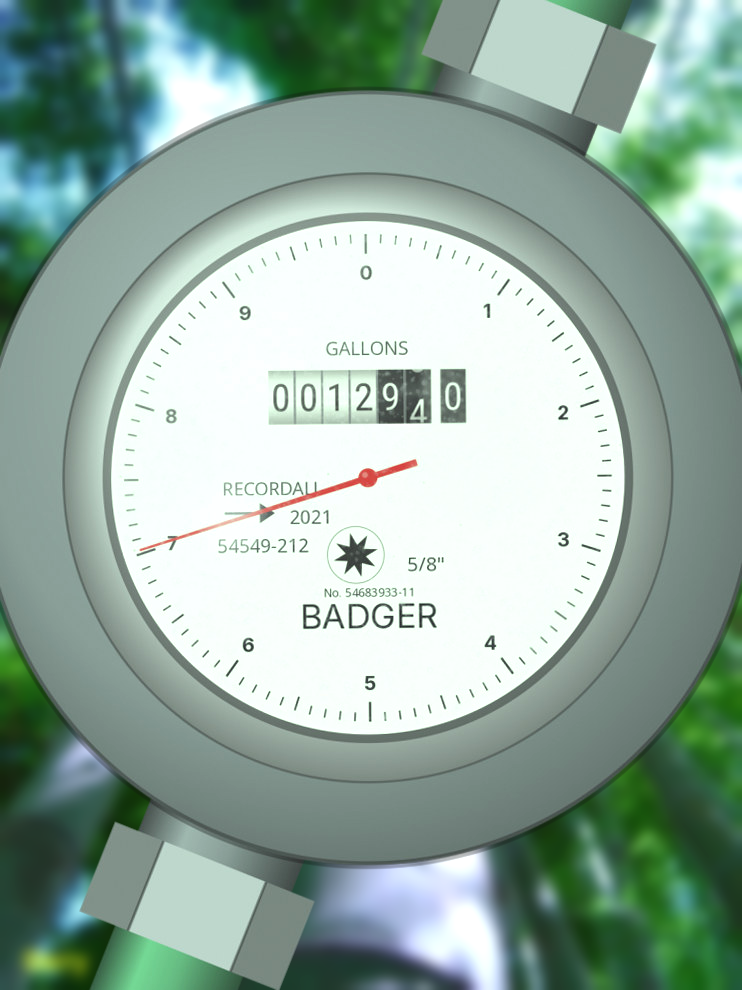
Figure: value=12937.0 unit=gal
